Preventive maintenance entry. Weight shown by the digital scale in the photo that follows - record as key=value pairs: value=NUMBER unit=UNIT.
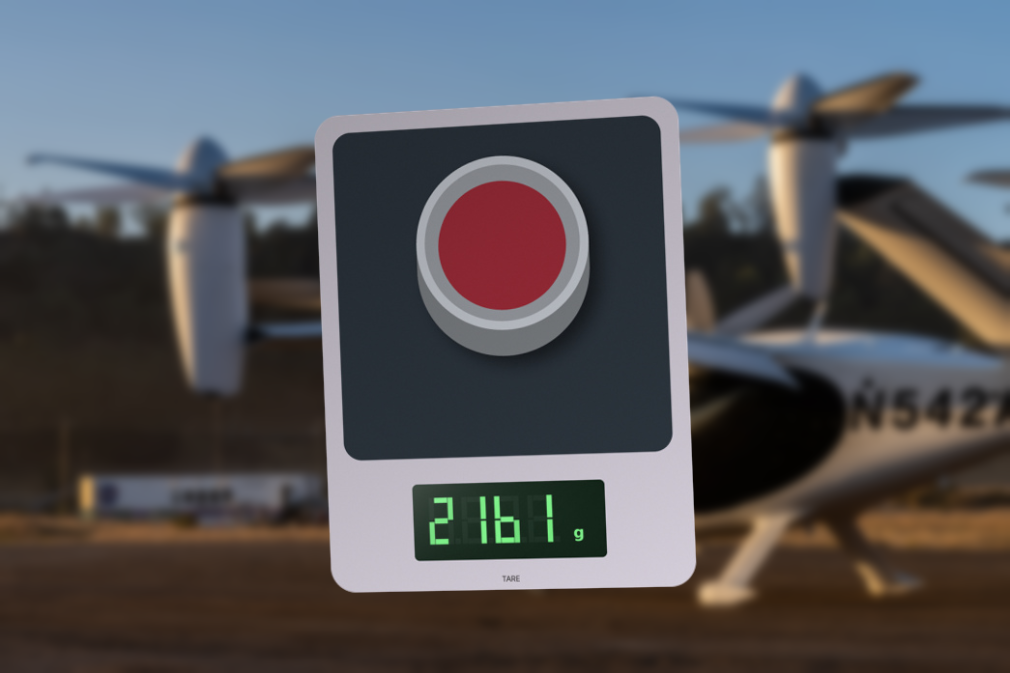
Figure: value=2161 unit=g
